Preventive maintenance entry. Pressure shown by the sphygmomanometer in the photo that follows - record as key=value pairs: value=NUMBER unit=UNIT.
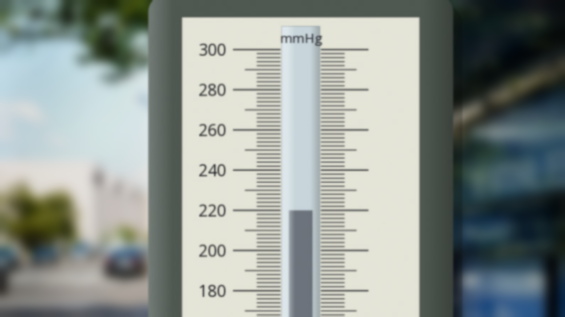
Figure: value=220 unit=mmHg
